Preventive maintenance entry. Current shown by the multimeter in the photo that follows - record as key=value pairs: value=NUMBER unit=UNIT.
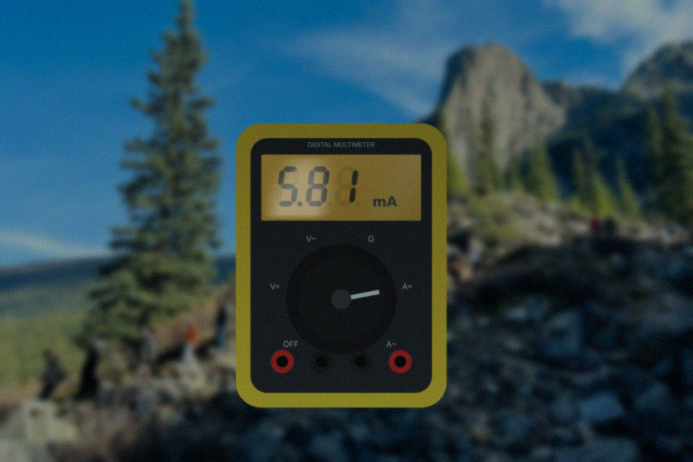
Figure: value=5.81 unit=mA
